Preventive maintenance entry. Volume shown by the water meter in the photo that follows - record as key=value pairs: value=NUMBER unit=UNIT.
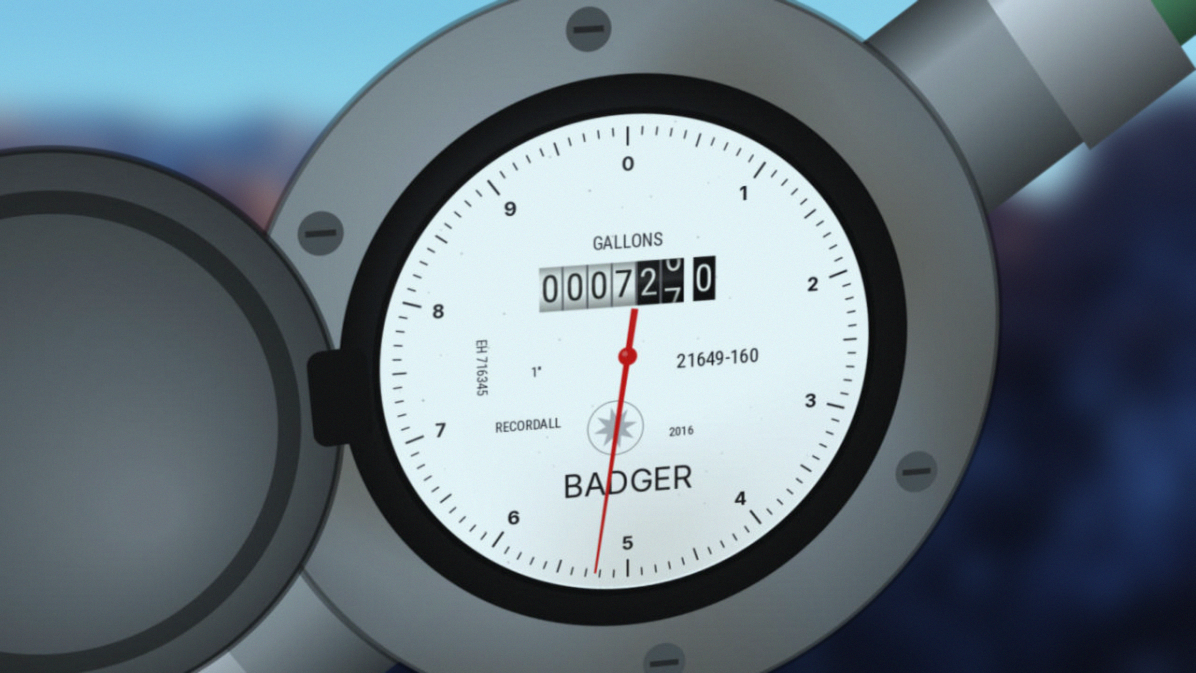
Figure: value=7265.2 unit=gal
